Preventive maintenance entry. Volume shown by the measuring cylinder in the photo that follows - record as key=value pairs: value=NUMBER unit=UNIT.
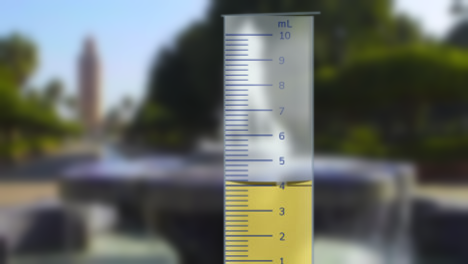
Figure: value=4 unit=mL
